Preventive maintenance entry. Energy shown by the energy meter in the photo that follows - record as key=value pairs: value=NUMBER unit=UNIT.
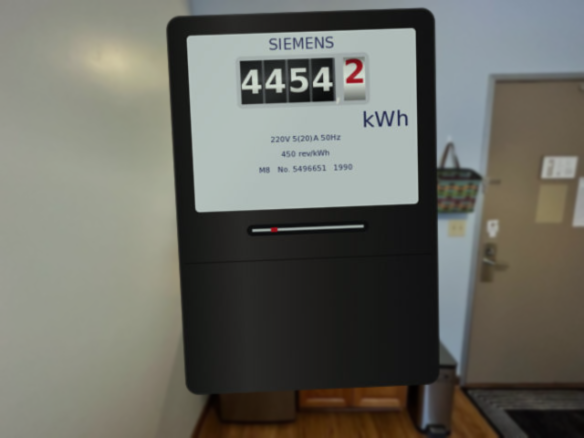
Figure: value=4454.2 unit=kWh
